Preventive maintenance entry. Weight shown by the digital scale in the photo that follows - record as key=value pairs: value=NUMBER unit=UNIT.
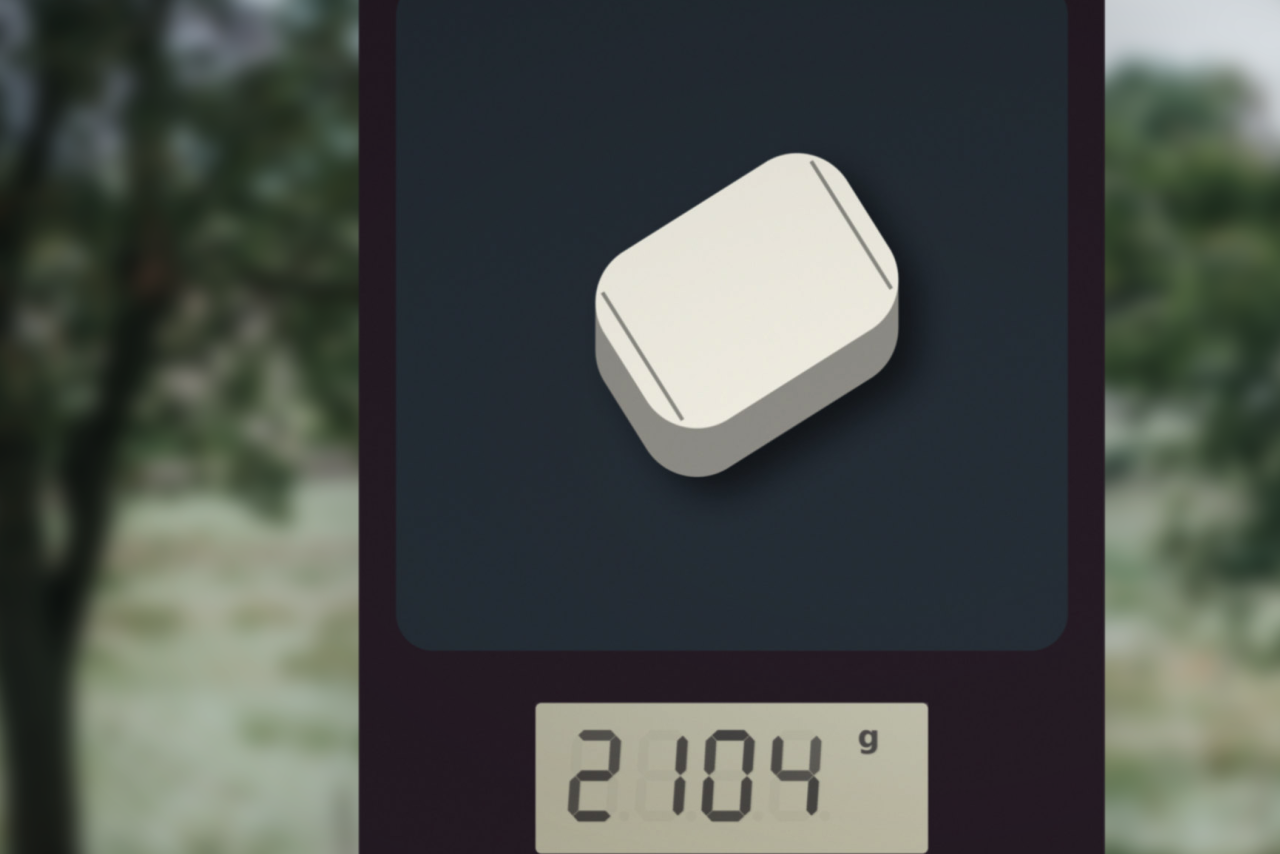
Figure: value=2104 unit=g
